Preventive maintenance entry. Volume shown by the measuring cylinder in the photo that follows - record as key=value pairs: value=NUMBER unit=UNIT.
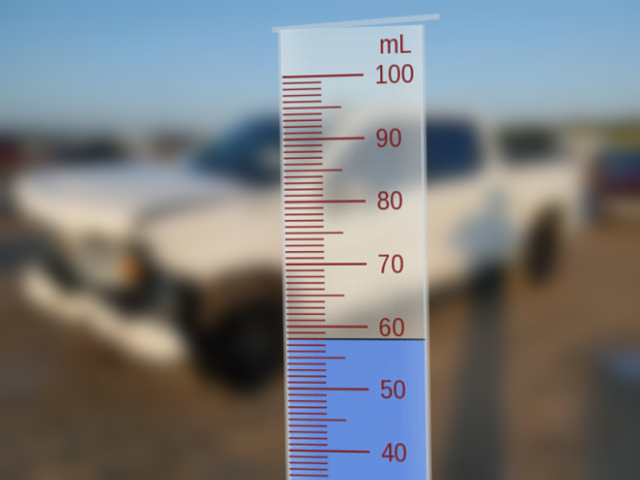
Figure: value=58 unit=mL
